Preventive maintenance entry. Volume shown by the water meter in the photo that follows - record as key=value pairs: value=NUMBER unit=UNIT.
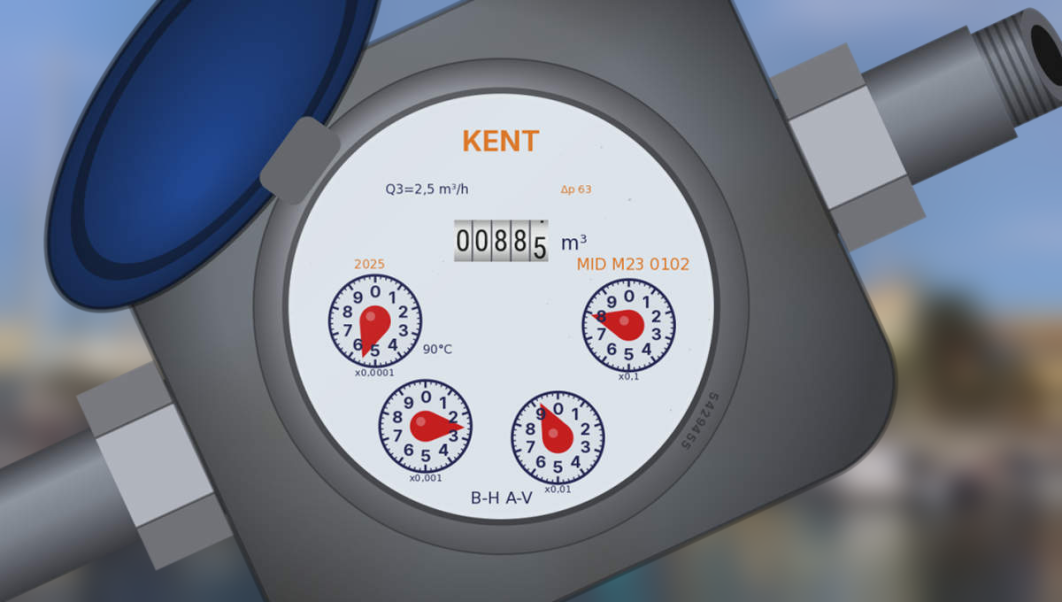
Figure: value=884.7925 unit=m³
